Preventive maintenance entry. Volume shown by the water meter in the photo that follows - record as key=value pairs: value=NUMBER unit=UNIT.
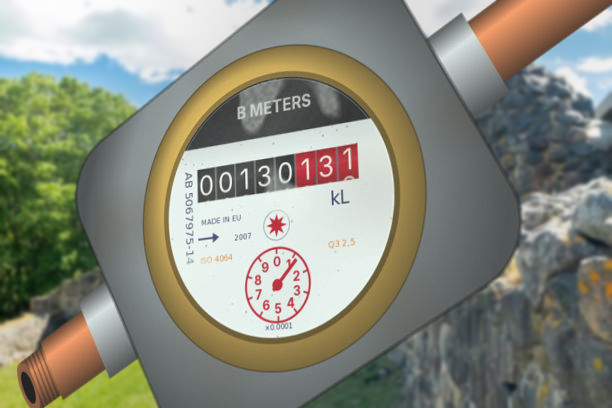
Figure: value=130.1311 unit=kL
